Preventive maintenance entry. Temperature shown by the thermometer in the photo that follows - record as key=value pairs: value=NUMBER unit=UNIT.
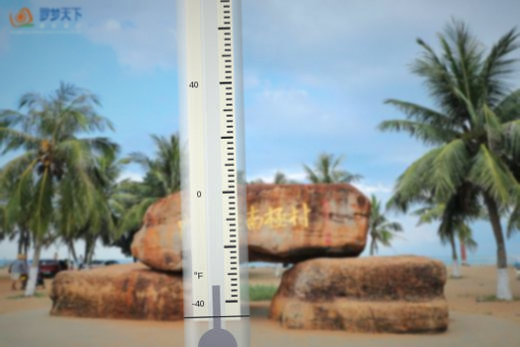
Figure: value=-34 unit=°F
